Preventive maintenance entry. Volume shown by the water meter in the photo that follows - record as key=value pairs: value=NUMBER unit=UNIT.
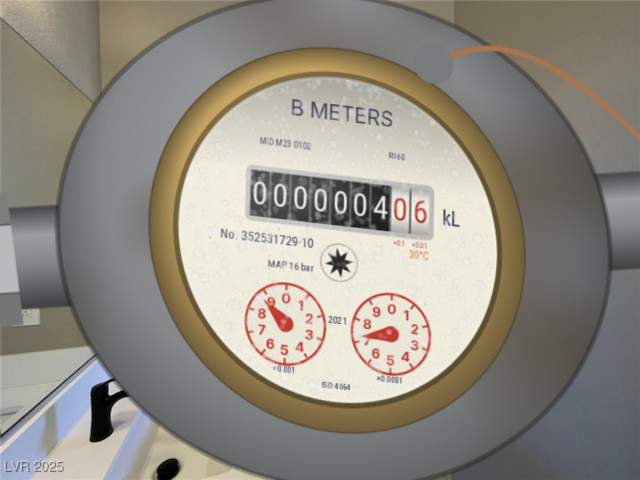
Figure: value=4.0687 unit=kL
